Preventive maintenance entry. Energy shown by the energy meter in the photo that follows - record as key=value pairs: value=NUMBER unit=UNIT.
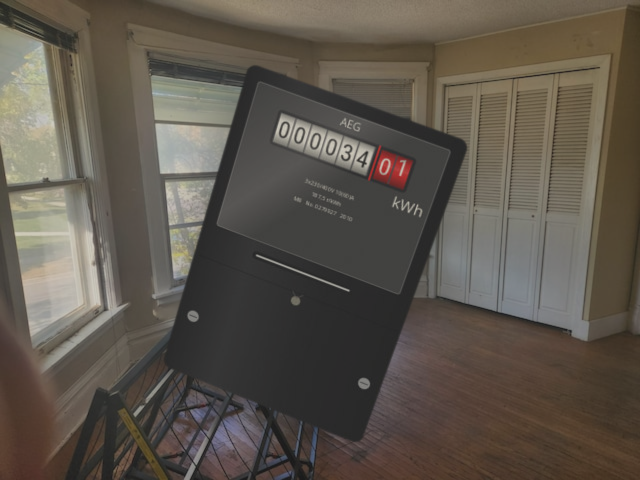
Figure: value=34.01 unit=kWh
